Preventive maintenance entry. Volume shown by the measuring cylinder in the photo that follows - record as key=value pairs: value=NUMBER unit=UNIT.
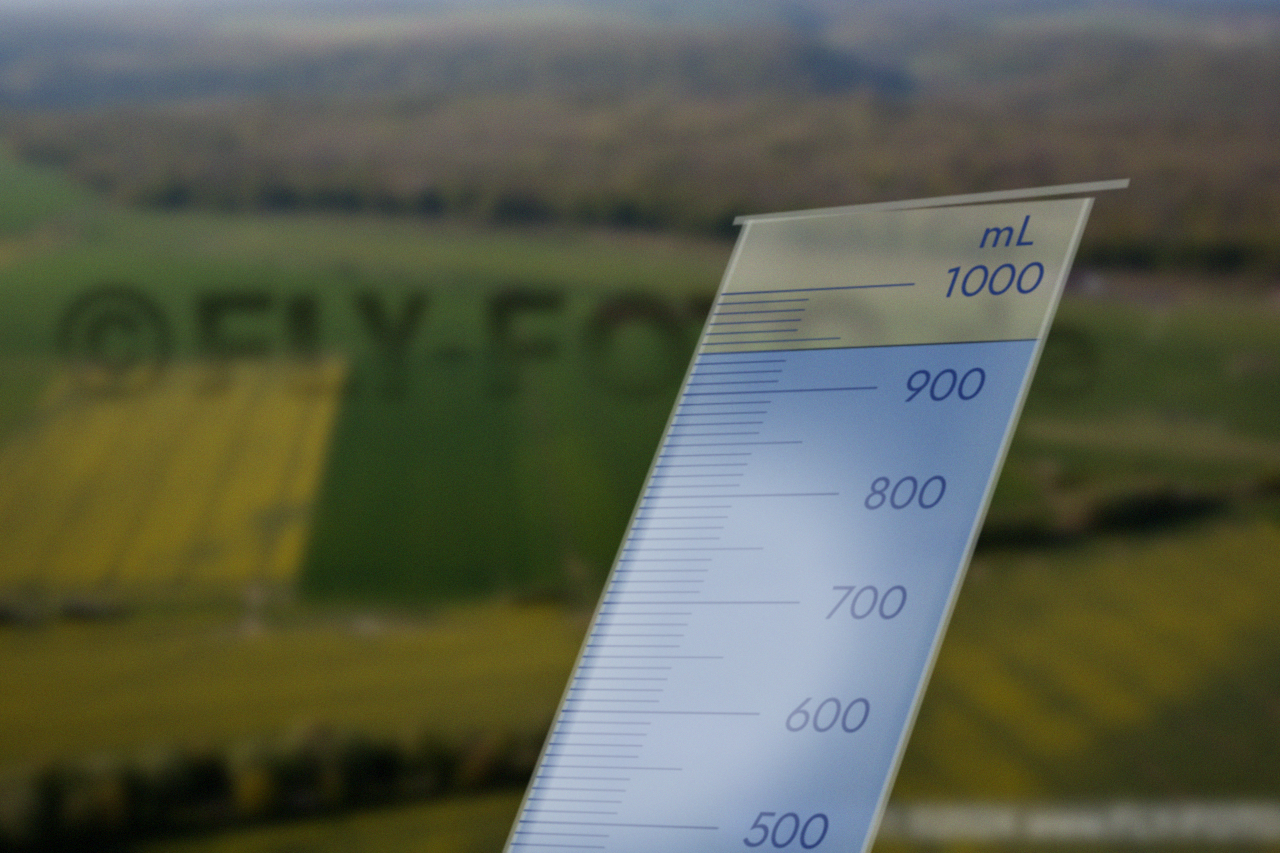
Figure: value=940 unit=mL
